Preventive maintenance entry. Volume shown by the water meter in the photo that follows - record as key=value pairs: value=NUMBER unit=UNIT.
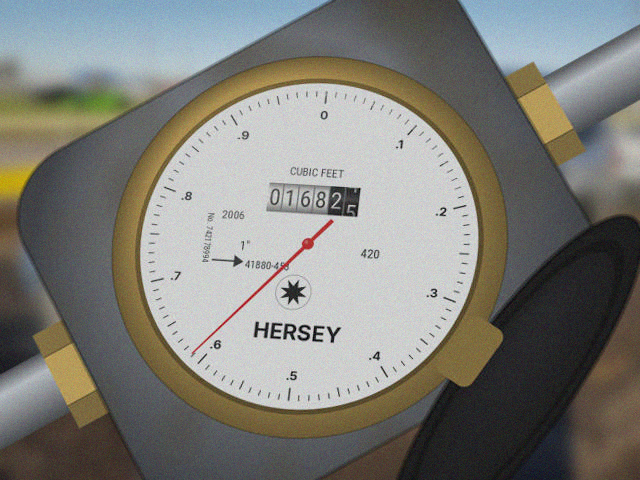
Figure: value=16824.61 unit=ft³
